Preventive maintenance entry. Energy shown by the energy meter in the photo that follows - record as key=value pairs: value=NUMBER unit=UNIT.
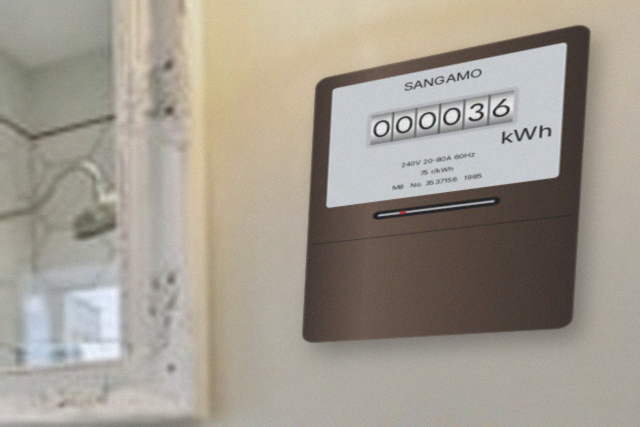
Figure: value=36 unit=kWh
